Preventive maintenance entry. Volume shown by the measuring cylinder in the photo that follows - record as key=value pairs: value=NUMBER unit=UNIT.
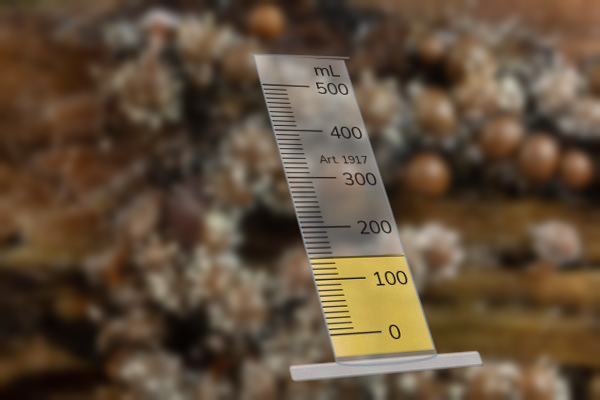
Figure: value=140 unit=mL
